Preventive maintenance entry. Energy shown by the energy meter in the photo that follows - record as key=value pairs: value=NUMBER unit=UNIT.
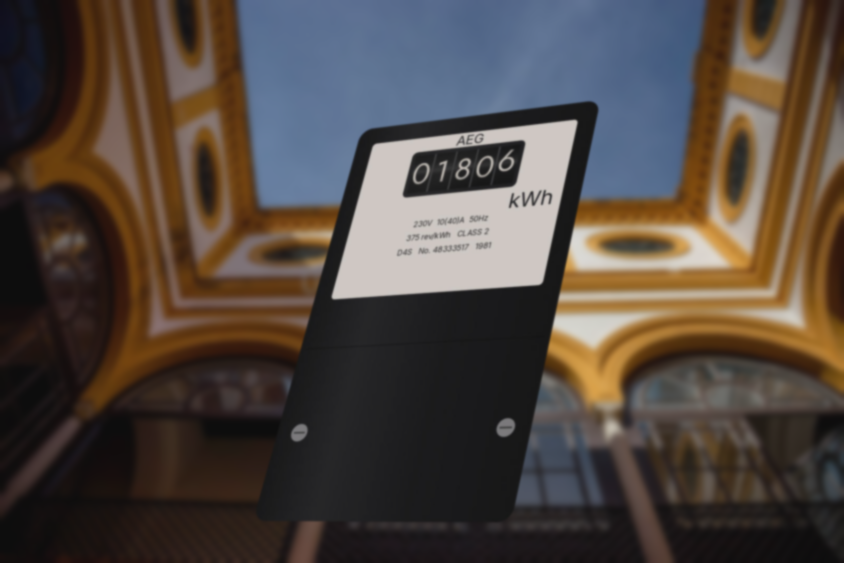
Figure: value=1806 unit=kWh
